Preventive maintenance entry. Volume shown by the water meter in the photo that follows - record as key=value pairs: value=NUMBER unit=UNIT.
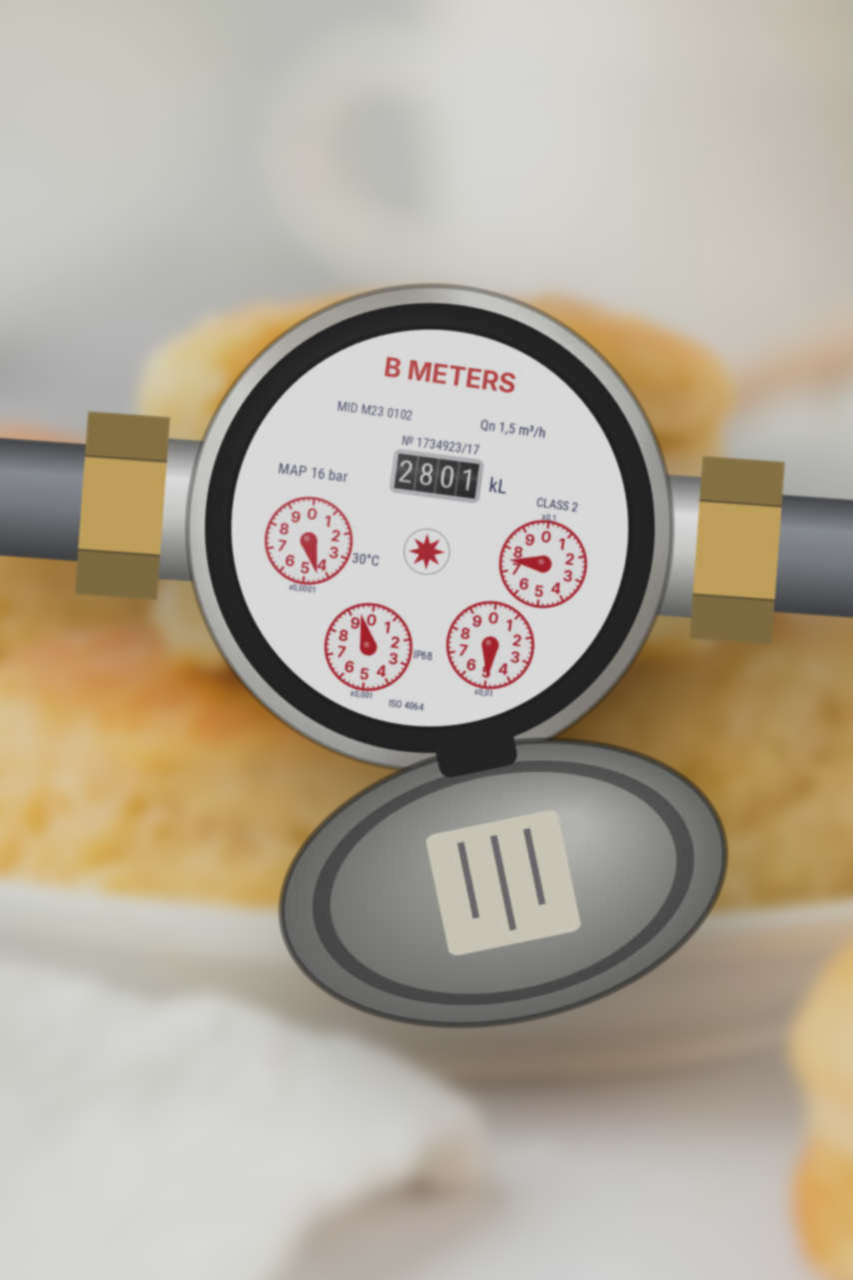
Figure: value=2801.7494 unit=kL
